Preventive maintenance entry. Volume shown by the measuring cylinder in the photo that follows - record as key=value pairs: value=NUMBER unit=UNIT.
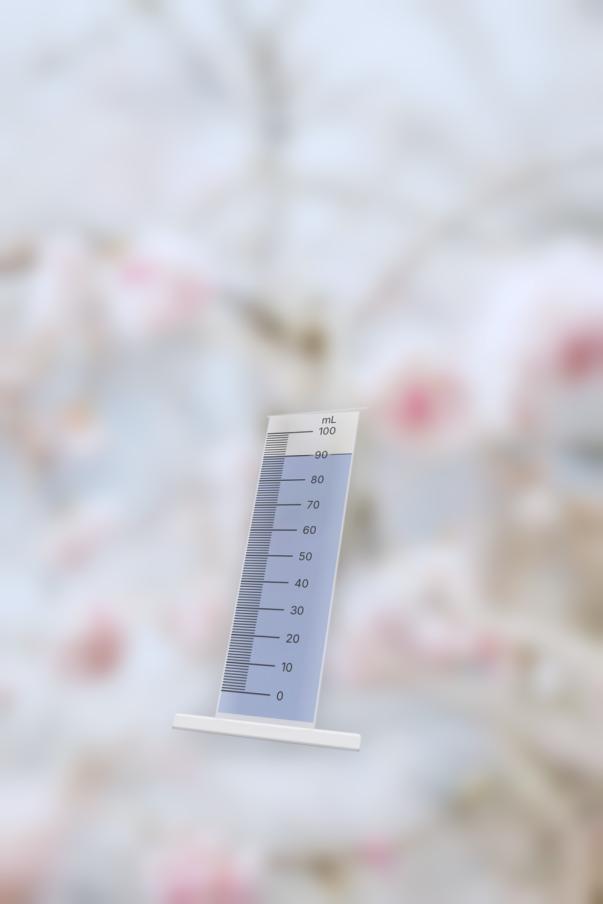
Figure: value=90 unit=mL
